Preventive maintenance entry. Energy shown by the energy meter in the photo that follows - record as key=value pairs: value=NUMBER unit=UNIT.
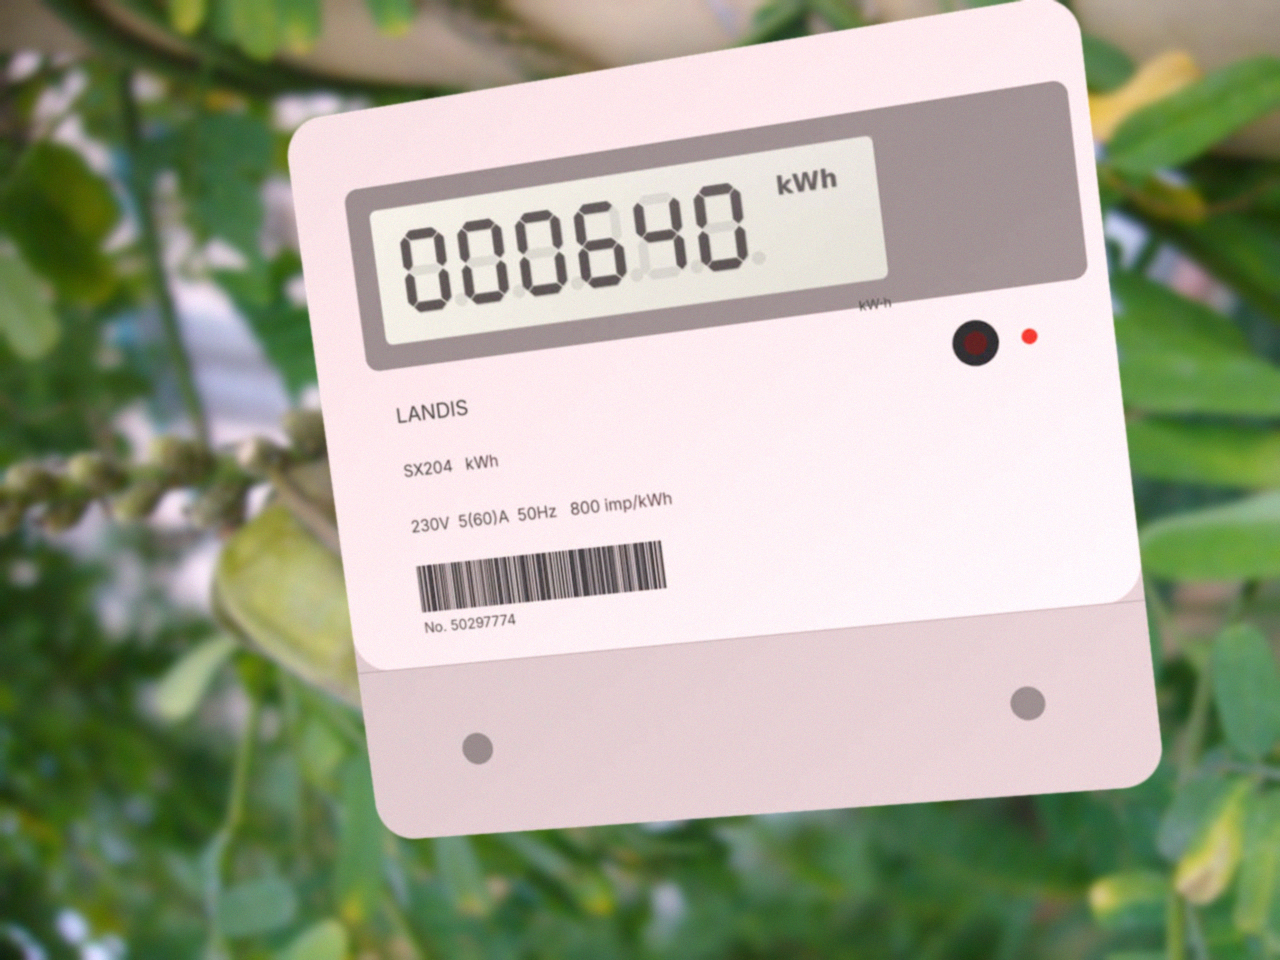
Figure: value=640 unit=kWh
